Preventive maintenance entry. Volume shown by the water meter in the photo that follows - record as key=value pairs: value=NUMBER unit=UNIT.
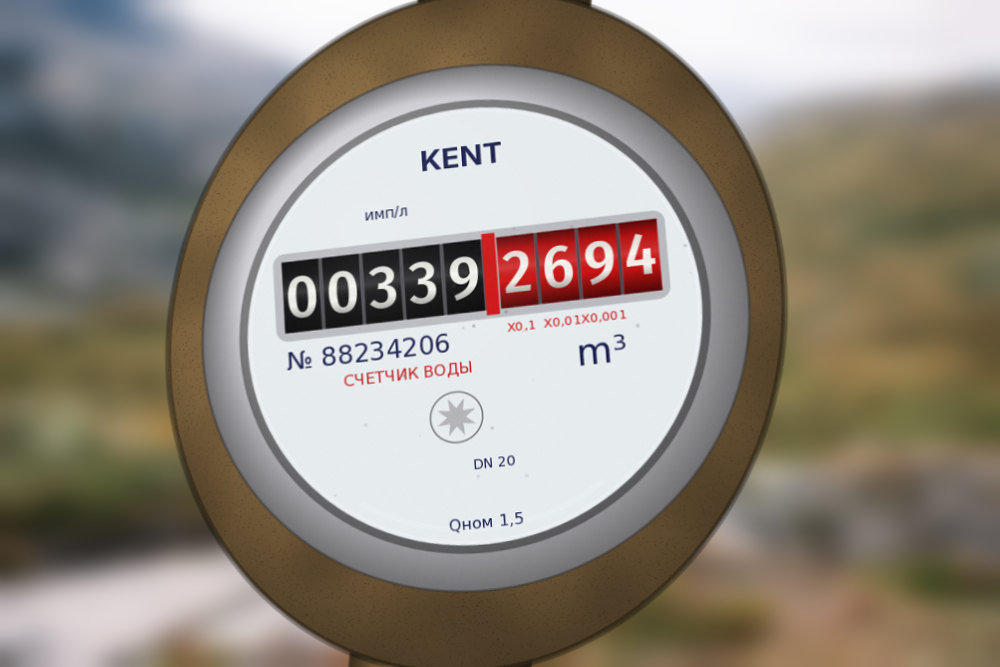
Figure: value=339.2694 unit=m³
